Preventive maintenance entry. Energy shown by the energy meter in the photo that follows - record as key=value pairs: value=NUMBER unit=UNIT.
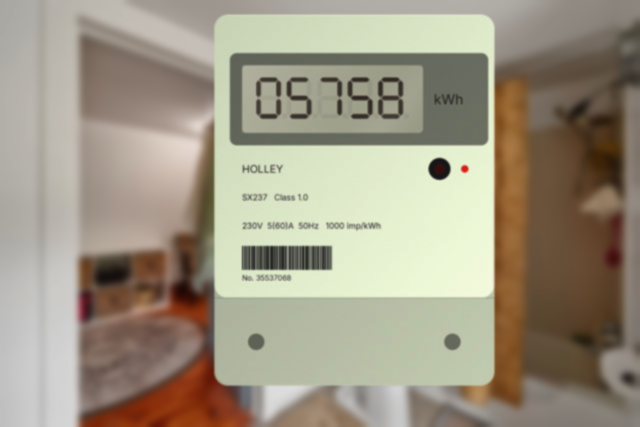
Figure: value=5758 unit=kWh
